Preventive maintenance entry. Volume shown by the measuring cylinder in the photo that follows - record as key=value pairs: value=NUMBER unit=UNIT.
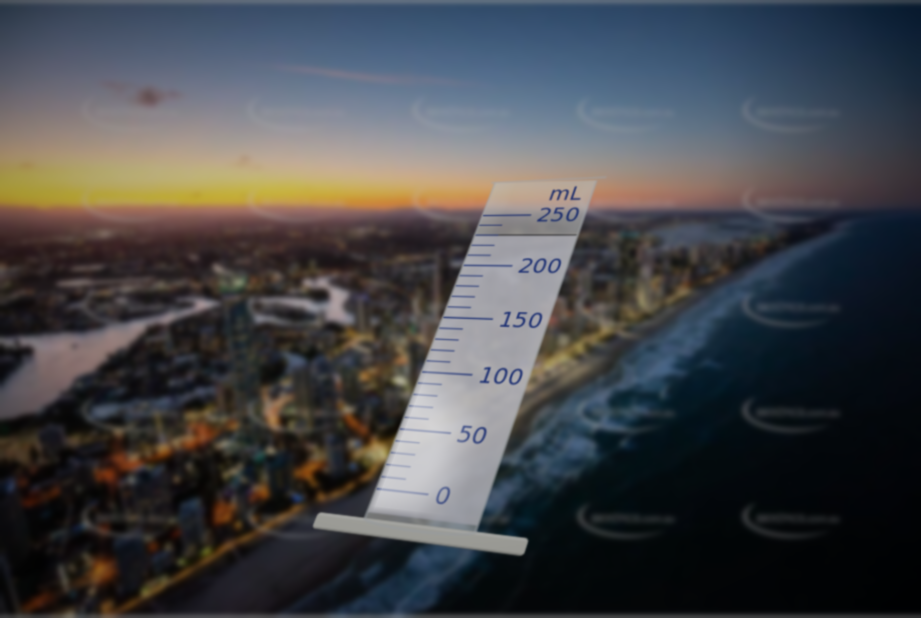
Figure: value=230 unit=mL
